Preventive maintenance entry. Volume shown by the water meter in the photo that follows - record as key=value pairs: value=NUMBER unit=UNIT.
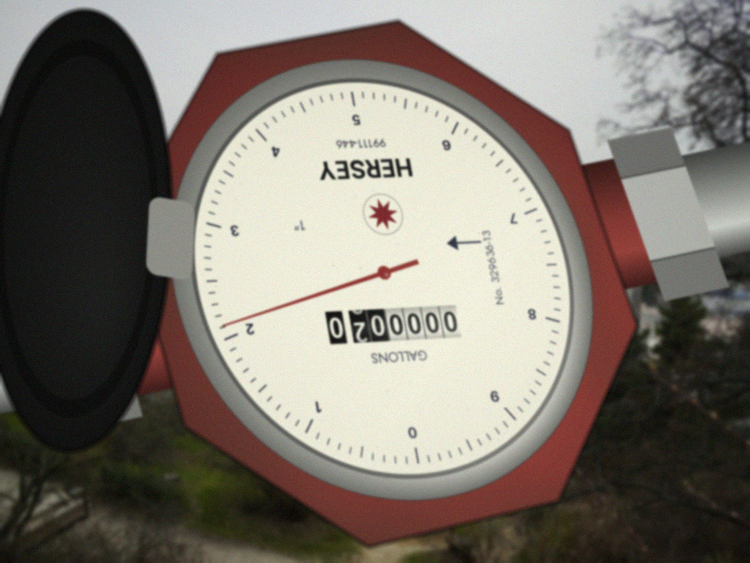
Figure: value=22.1 unit=gal
